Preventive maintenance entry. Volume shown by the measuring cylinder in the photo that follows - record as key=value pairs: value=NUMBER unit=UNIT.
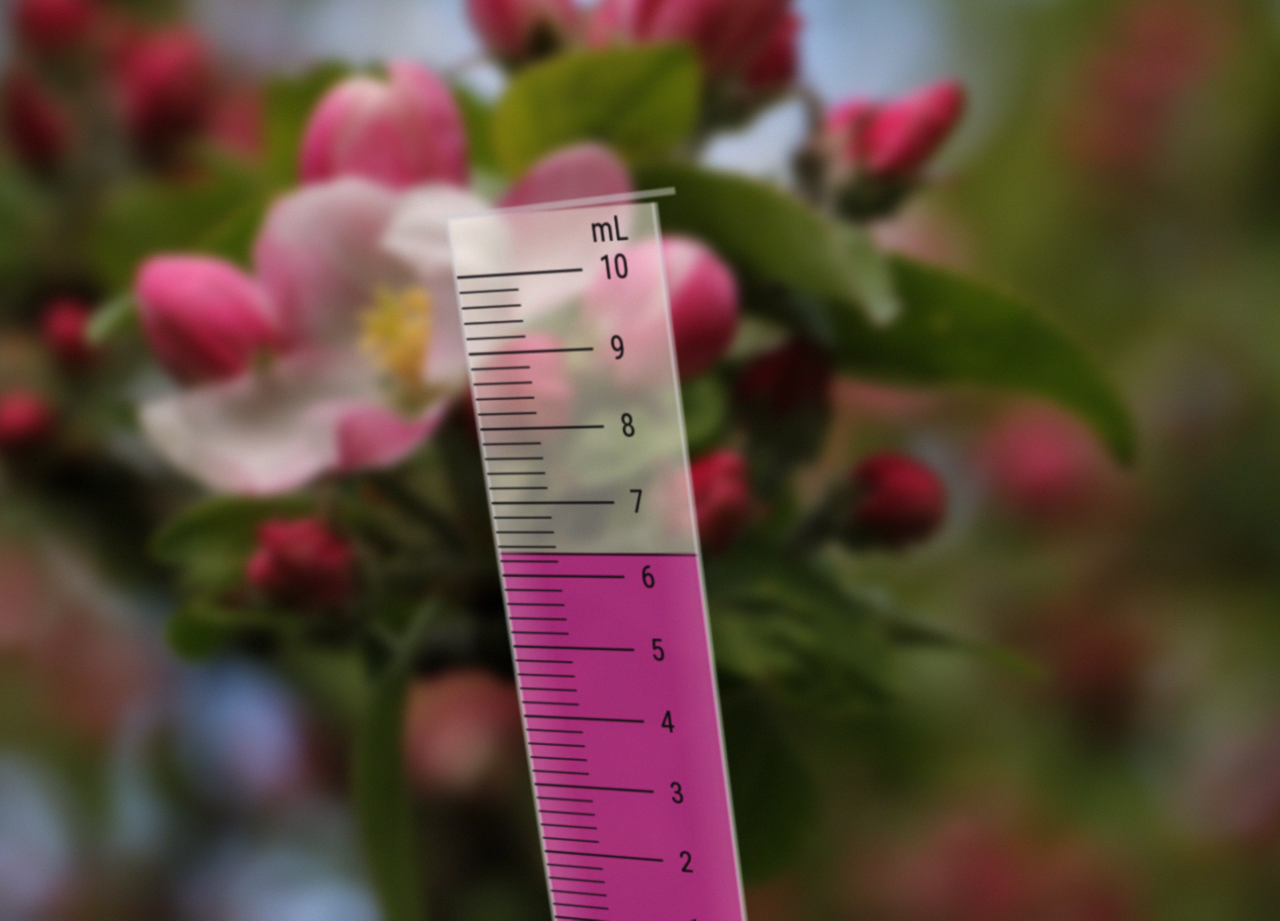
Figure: value=6.3 unit=mL
